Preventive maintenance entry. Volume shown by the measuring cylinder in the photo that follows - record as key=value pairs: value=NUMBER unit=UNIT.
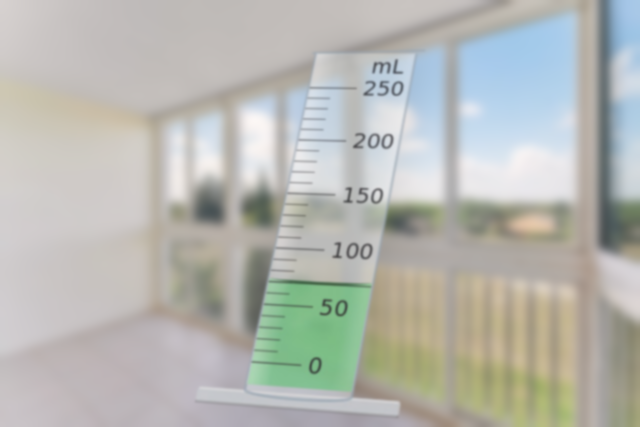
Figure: value=70 unit=mL
